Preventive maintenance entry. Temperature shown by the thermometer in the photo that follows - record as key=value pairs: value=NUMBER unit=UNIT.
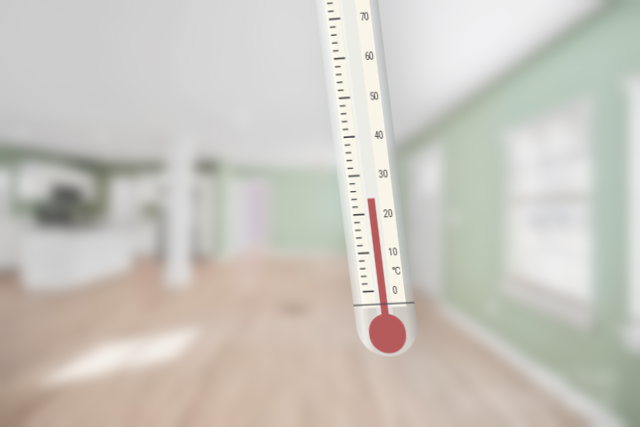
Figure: value=24 unit=°C
